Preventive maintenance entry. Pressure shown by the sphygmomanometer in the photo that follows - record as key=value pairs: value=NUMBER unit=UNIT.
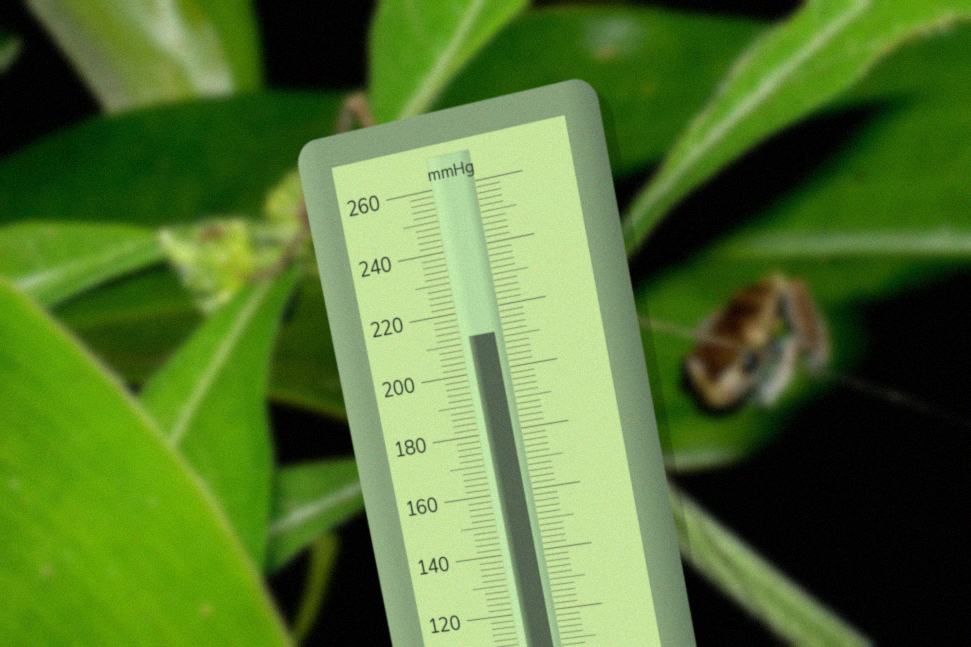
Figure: value=212 unit=mmHg
